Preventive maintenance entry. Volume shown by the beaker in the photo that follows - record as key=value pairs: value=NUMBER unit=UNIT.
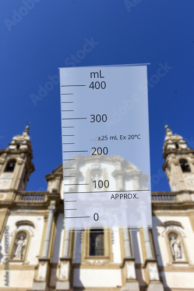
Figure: value=75 unit=mL
